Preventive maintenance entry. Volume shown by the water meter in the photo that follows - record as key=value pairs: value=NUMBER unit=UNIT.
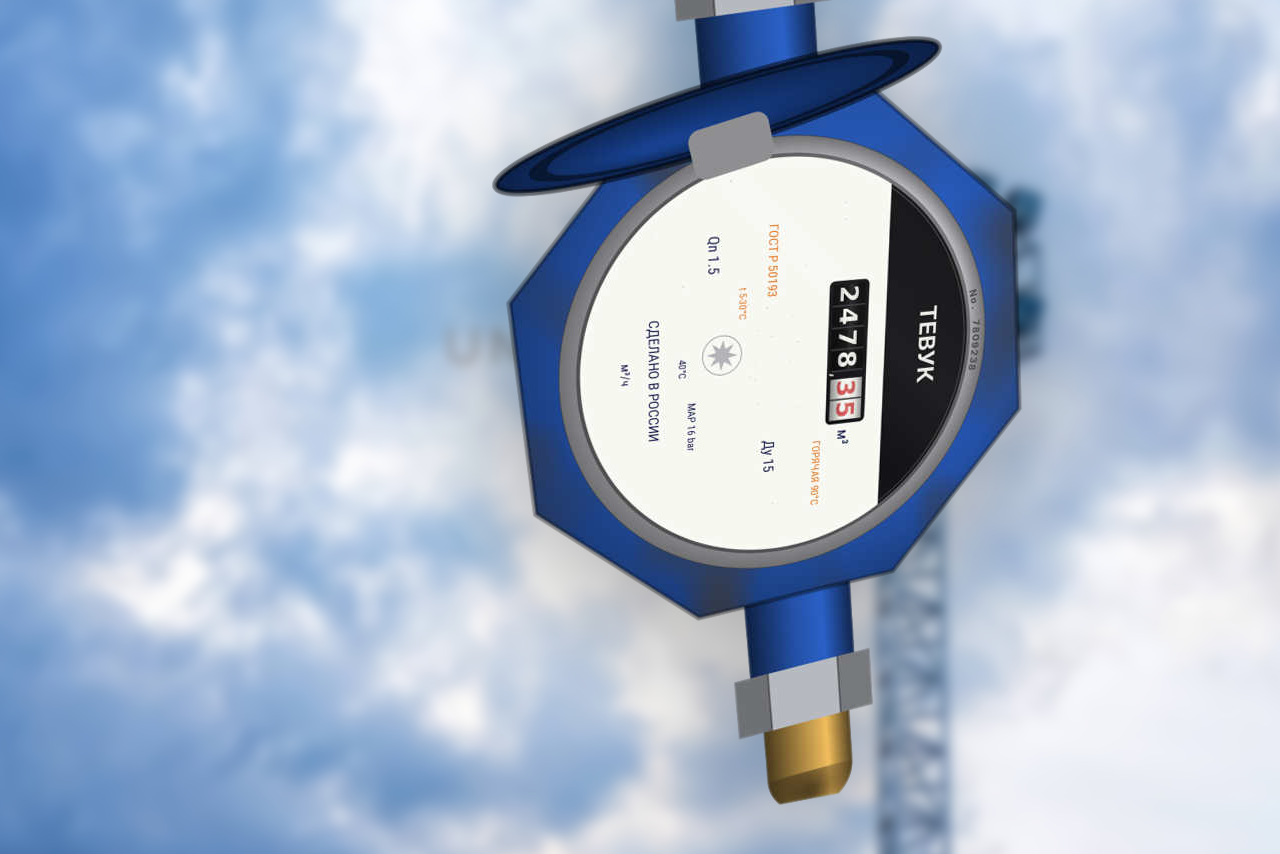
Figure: value=2478.35 unit=m³
